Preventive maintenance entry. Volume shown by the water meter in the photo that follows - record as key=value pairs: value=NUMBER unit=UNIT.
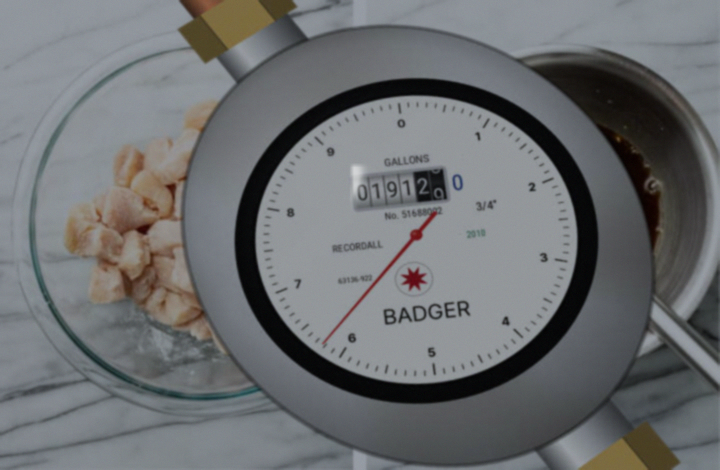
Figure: value=191286.2 unit=gal
